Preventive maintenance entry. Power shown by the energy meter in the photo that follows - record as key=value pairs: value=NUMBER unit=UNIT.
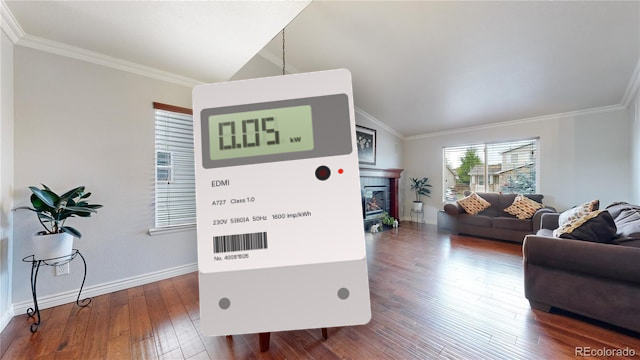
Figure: value=0.05 unit=kW
